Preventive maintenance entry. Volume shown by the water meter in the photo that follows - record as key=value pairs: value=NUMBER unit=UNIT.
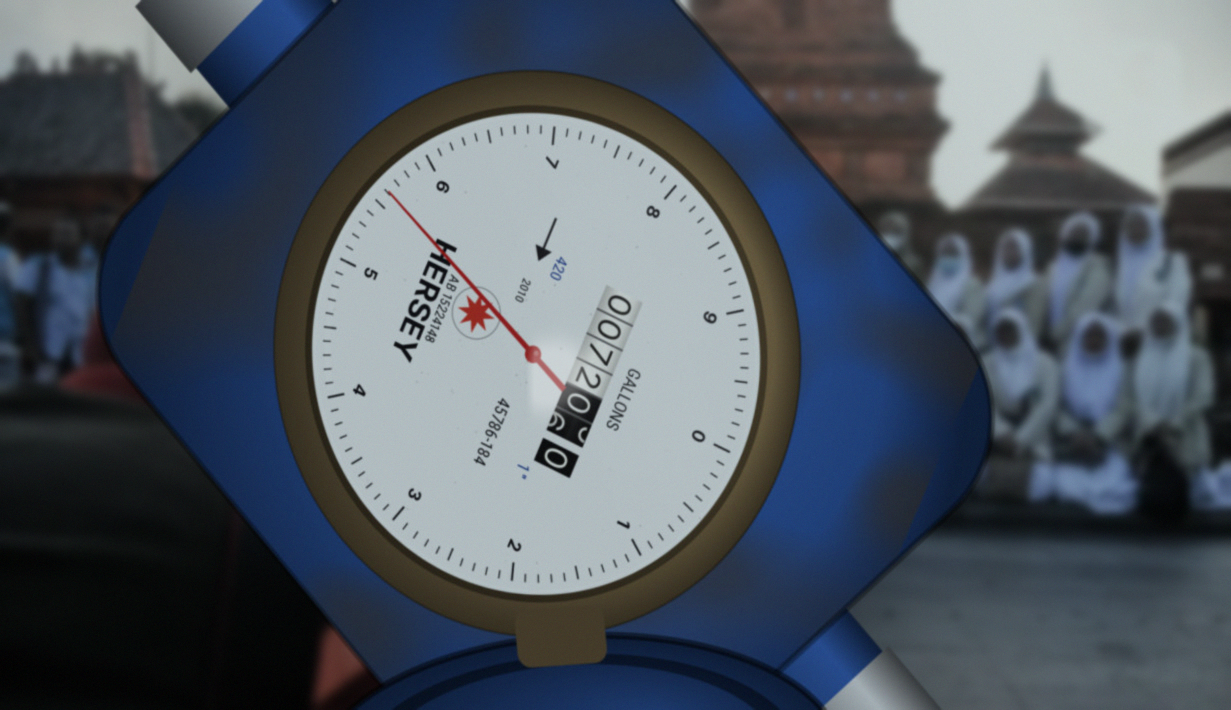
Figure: value=72055.6 unit=gal
